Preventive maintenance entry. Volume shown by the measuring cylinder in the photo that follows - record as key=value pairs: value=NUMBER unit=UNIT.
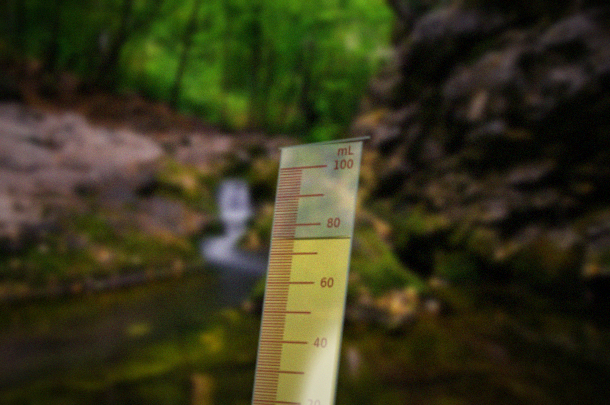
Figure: value=75 unit=mL
